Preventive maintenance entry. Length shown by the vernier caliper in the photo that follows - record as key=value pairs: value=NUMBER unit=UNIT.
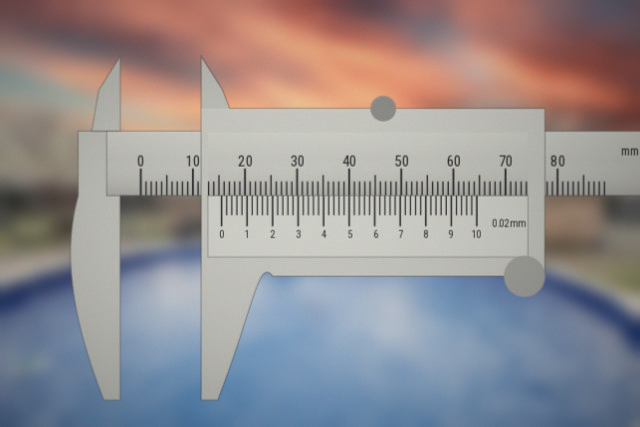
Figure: value=15.5 unit=mm
